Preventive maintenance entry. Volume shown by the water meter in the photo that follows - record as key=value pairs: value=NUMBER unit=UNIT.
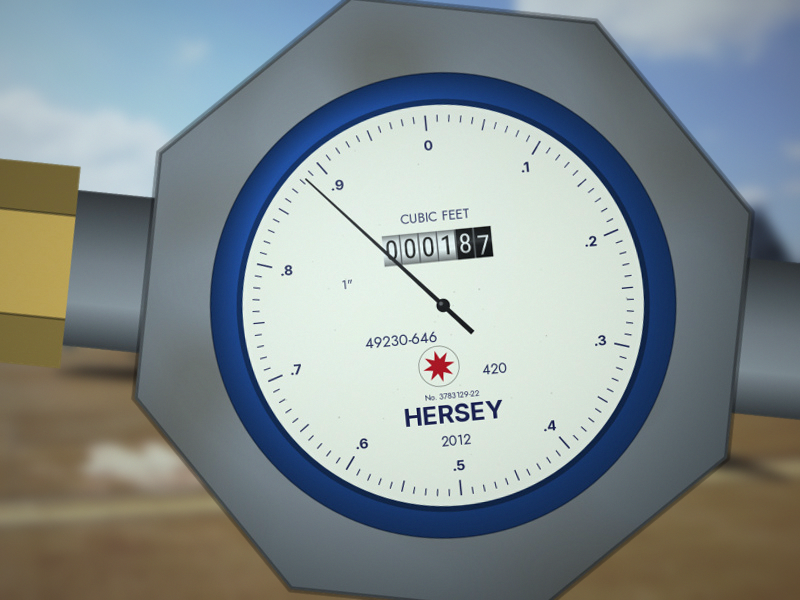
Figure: value=186.88 unit=ft³
